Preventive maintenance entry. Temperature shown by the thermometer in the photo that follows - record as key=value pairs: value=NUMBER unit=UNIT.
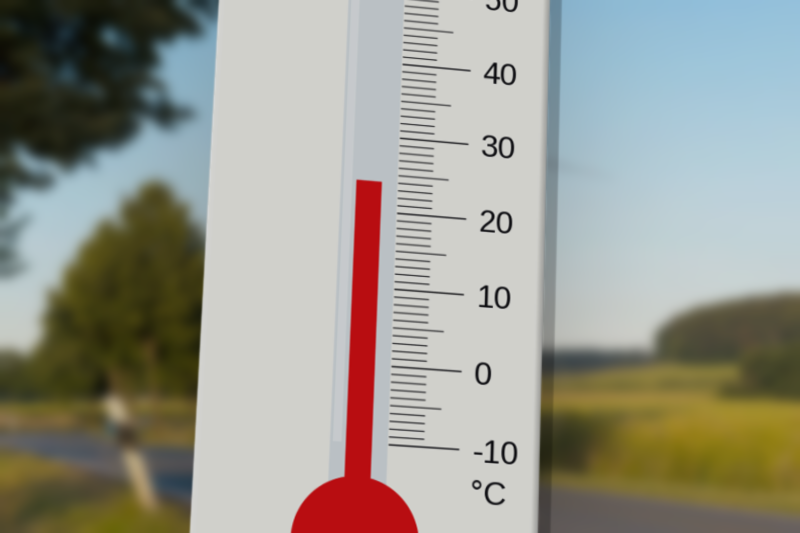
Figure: value=24 unit=°C
